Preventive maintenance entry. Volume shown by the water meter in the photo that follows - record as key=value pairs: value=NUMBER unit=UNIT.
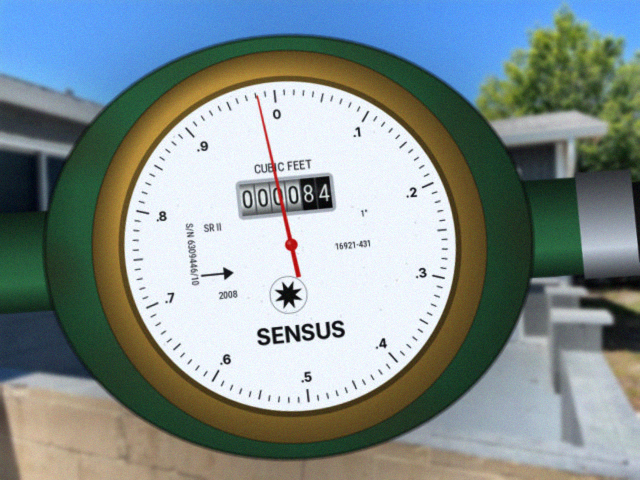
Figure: value=83.98 unit=ft³
